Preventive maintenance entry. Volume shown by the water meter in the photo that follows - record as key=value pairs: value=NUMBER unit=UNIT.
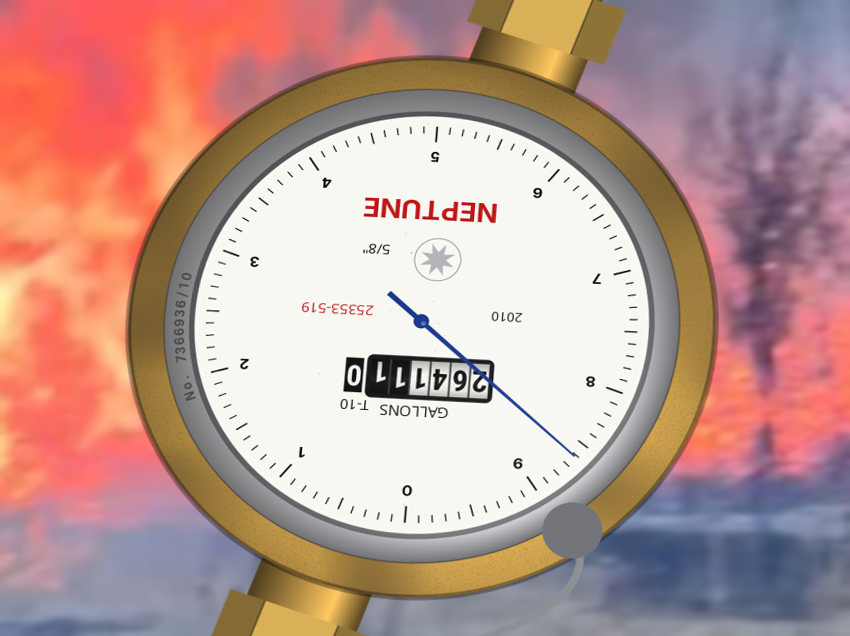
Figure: value=2641108.6 unit=gal
